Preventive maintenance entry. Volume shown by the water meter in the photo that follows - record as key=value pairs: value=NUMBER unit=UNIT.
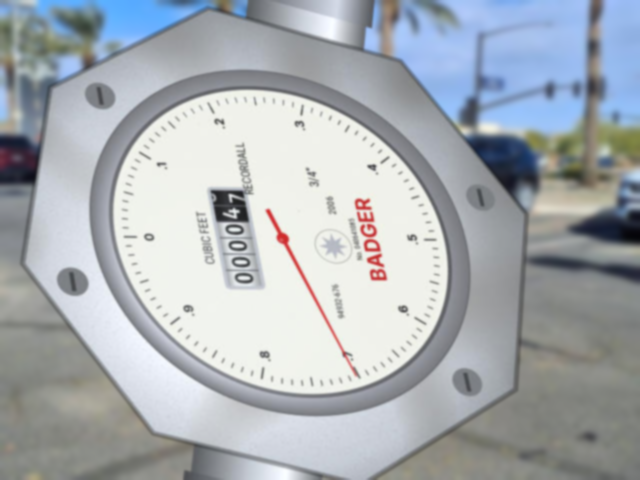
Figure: value=46.70 unit=ft³
